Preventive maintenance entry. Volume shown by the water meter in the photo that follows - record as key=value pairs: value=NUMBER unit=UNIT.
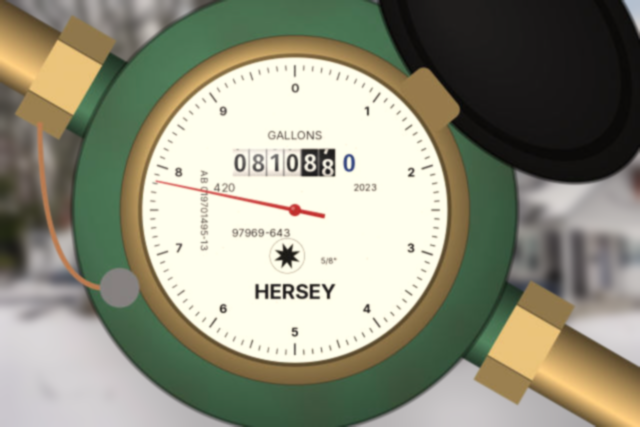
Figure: value=810877.8 unit=gal
